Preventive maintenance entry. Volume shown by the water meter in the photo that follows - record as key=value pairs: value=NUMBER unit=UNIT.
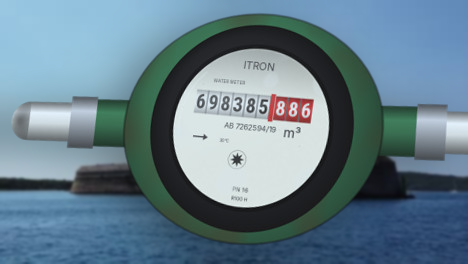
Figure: value=698385.886 unit=m³
